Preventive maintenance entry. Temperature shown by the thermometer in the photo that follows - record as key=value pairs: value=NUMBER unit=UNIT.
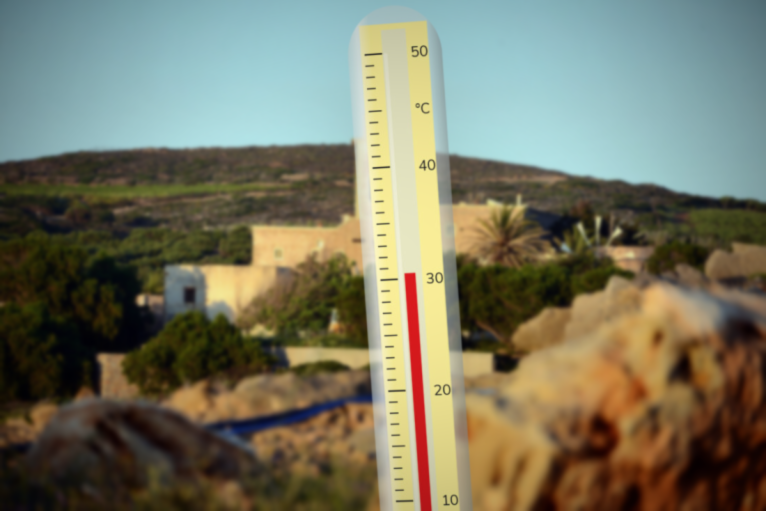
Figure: value=30.5 unit=°C
